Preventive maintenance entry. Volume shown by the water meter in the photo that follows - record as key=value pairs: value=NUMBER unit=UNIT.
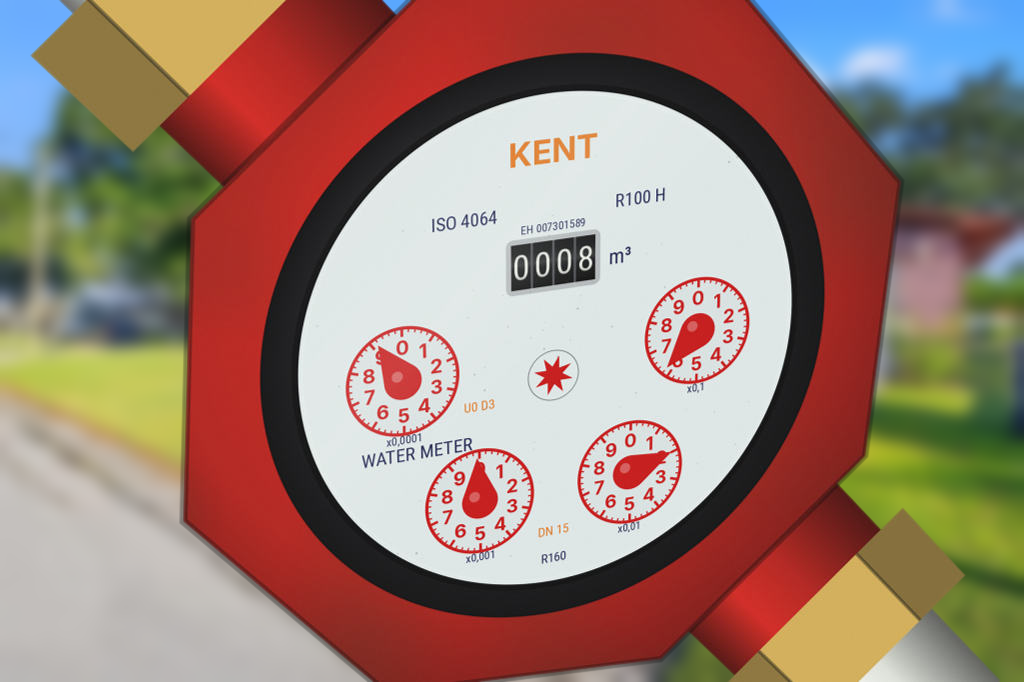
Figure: value=8.6199 unit=m³
